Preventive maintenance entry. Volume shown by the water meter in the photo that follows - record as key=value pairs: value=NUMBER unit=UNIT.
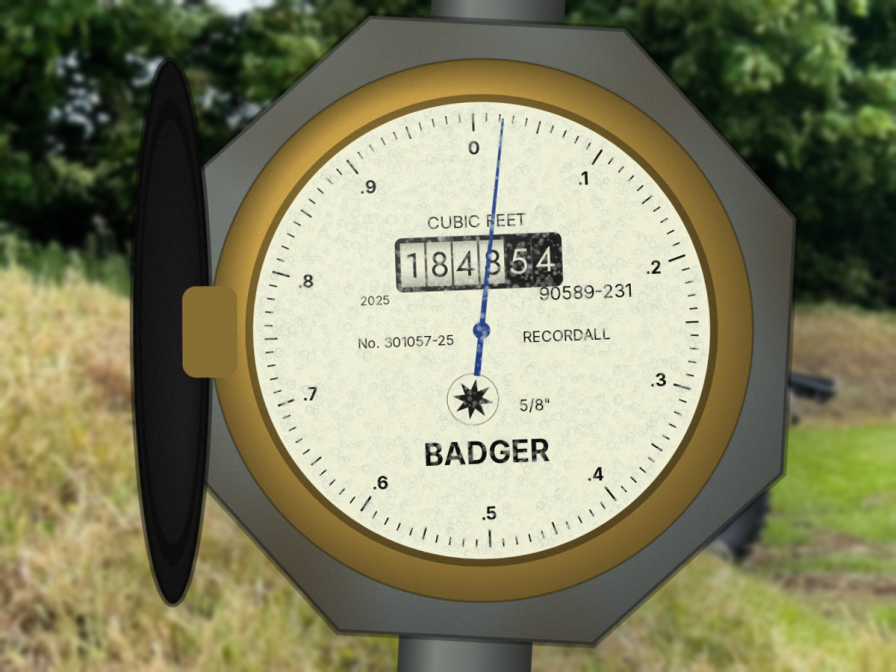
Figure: value=184854.02 unit=ft³
